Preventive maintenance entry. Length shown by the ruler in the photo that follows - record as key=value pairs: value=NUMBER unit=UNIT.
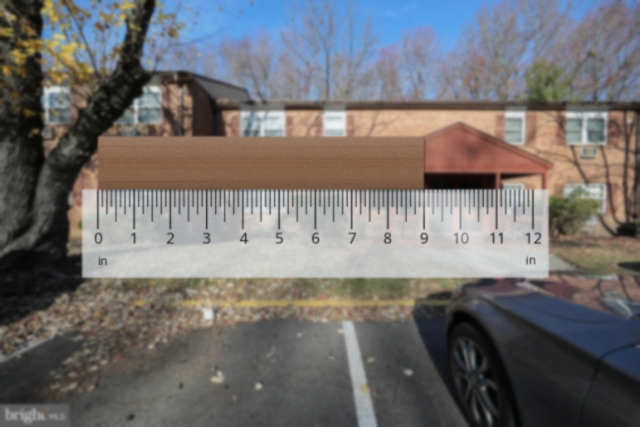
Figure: value=9 unit=in
